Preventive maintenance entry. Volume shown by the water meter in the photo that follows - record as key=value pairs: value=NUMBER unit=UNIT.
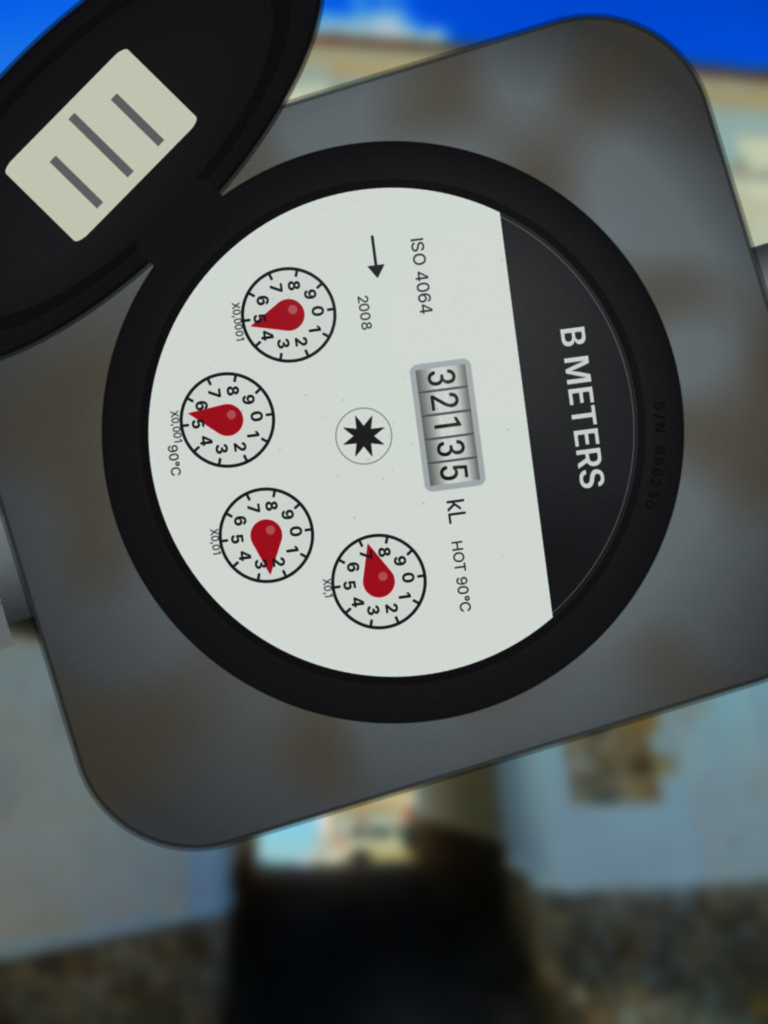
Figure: value=32135.7254 unit=kL
